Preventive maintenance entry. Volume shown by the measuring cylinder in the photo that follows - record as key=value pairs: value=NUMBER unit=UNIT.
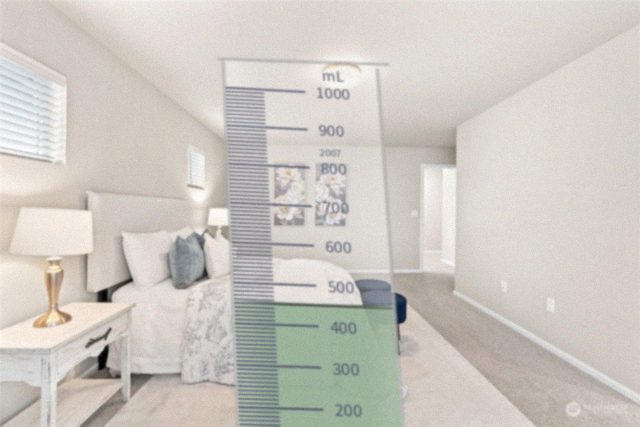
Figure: value=450 unit=mL
